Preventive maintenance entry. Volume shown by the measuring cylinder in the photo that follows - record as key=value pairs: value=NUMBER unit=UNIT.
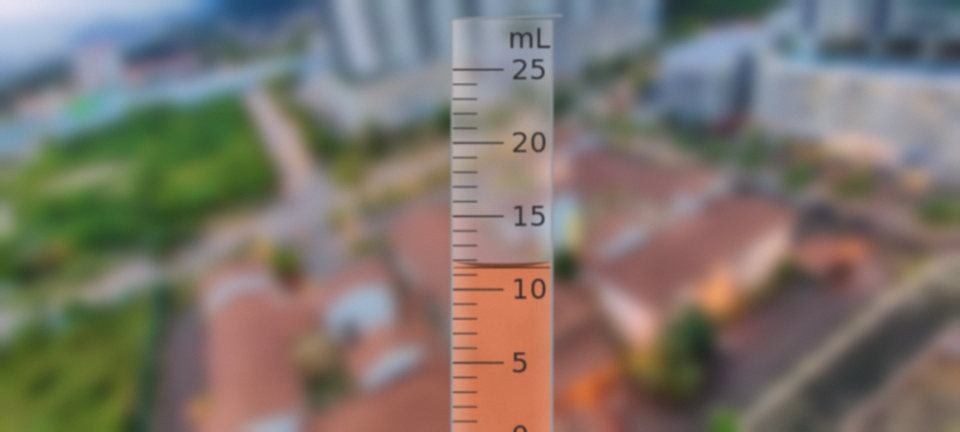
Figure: value=11.5 unit=mL
